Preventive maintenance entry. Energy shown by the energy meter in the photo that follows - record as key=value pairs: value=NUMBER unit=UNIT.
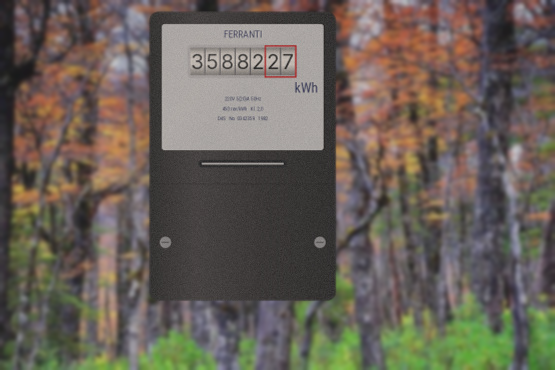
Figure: value=35882.27 unit=kWh
